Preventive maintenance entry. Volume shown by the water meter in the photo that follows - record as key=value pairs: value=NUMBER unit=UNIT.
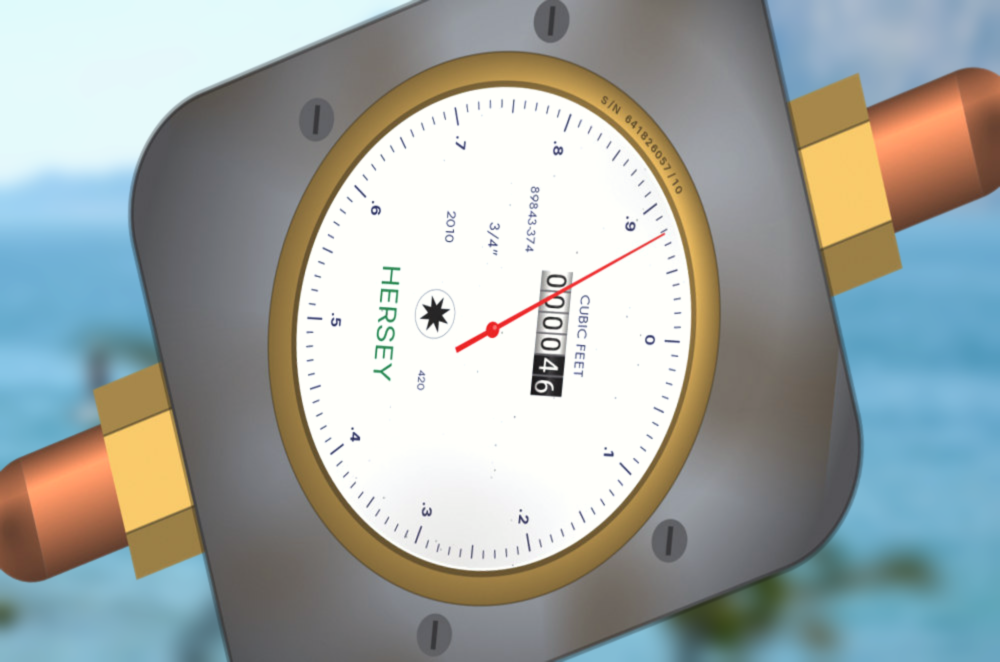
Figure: value=45.92 unit=ft³
